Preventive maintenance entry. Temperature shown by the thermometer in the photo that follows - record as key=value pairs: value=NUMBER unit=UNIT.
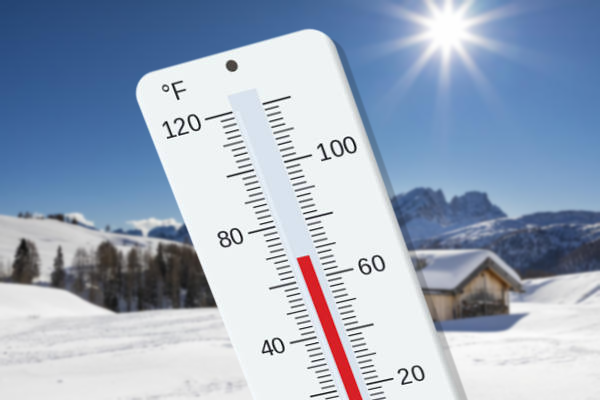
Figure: value=68 unit=°F
